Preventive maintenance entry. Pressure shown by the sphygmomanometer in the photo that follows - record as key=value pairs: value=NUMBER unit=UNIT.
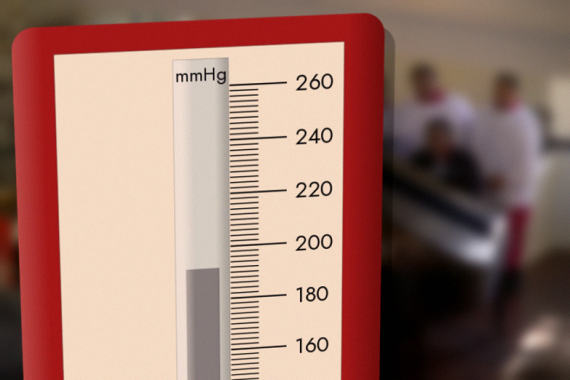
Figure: value=192 unit=mmHg
